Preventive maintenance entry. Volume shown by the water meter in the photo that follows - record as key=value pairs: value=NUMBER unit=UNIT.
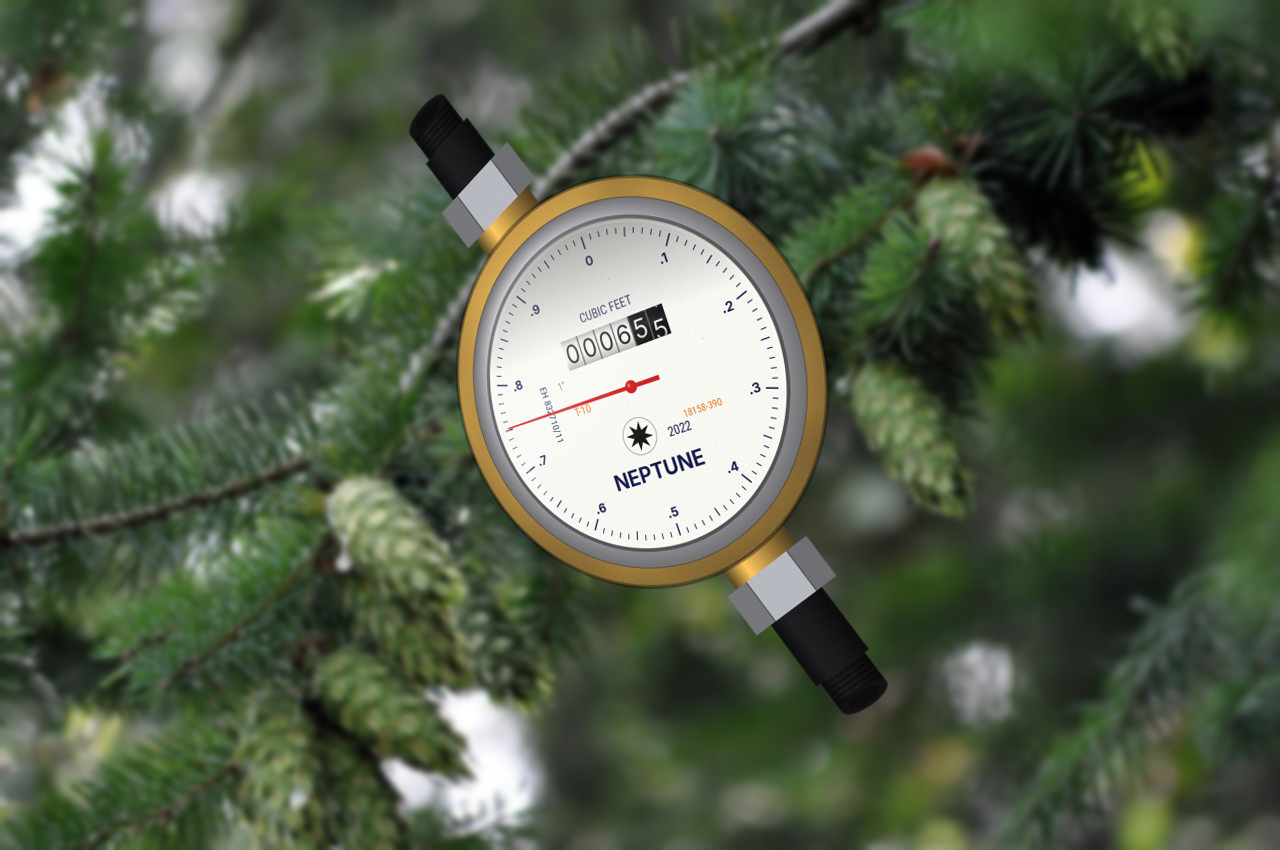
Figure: value=654.75 unit=ft³
